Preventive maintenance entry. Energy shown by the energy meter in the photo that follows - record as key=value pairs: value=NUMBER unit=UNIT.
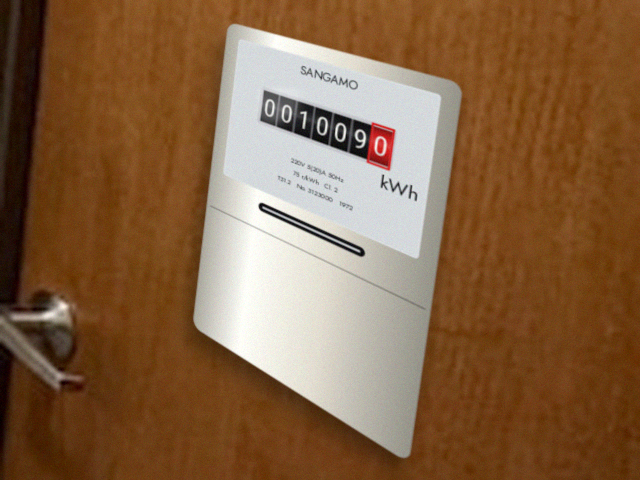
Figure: value=1009.0 unit=kWh
